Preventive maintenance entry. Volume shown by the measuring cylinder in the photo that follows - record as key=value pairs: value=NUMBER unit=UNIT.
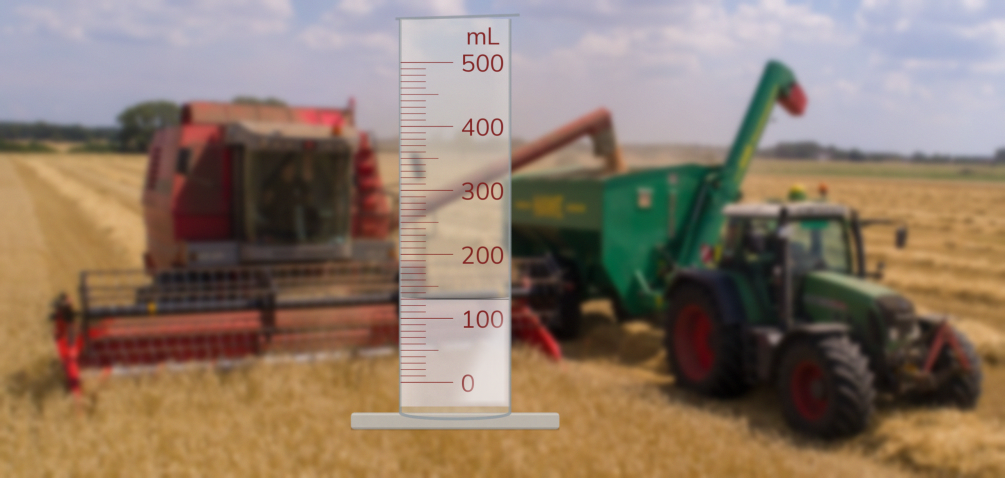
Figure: value=130 unit=mL
